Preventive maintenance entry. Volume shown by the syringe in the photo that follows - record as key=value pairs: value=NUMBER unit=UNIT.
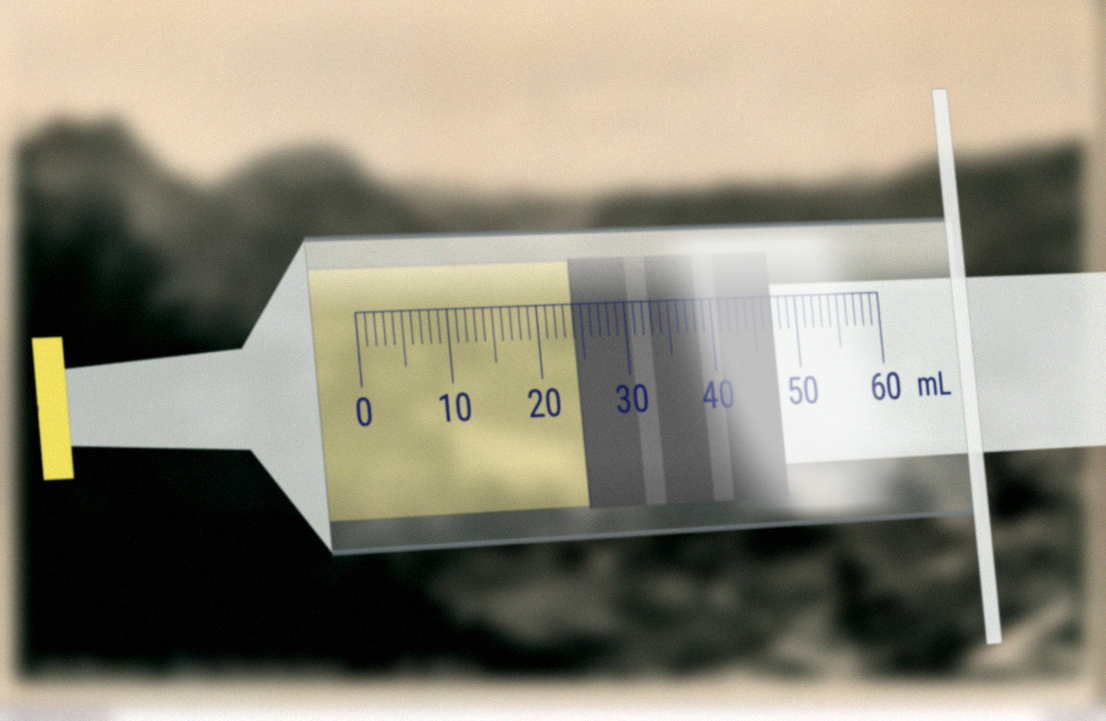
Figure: value=24 unit=mL
